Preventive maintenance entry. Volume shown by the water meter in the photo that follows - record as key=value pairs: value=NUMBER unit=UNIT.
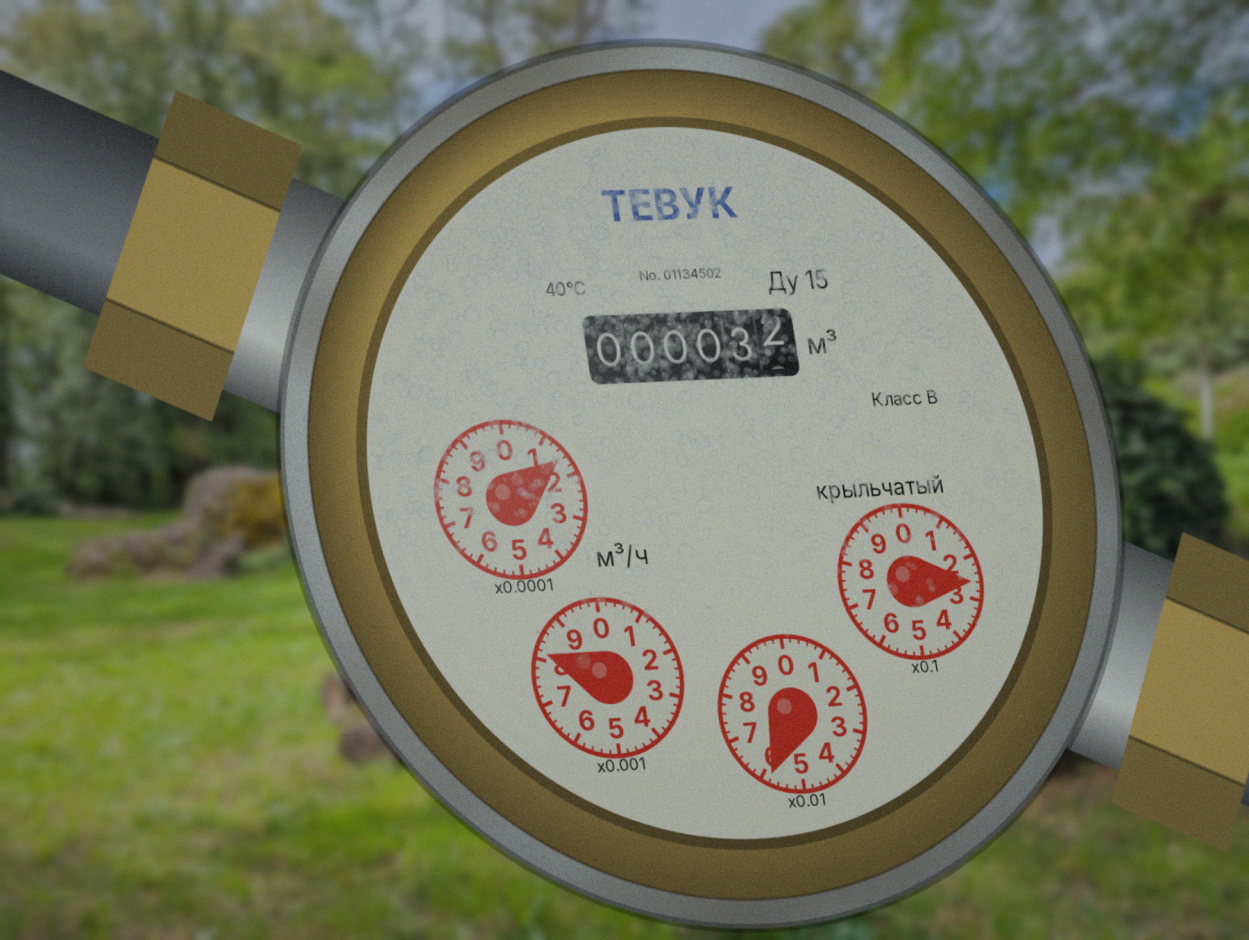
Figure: value=32.2581 unit=m³
